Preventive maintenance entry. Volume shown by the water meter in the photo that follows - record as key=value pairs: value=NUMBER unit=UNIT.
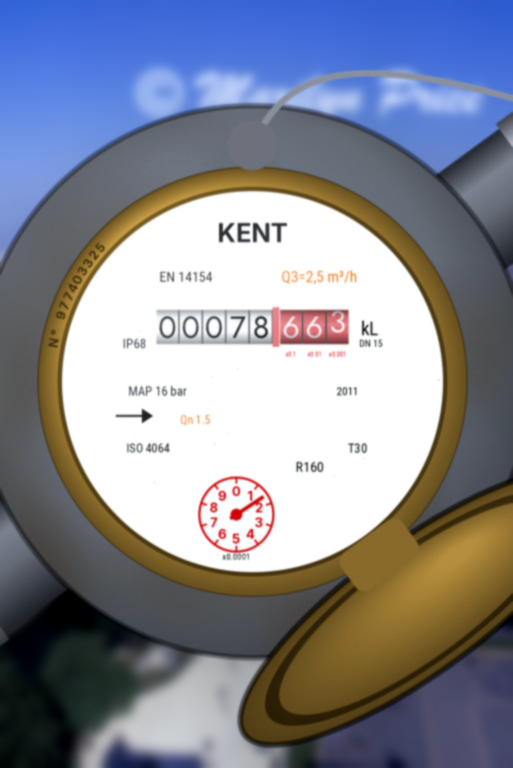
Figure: value=78.6631 unit=kL
